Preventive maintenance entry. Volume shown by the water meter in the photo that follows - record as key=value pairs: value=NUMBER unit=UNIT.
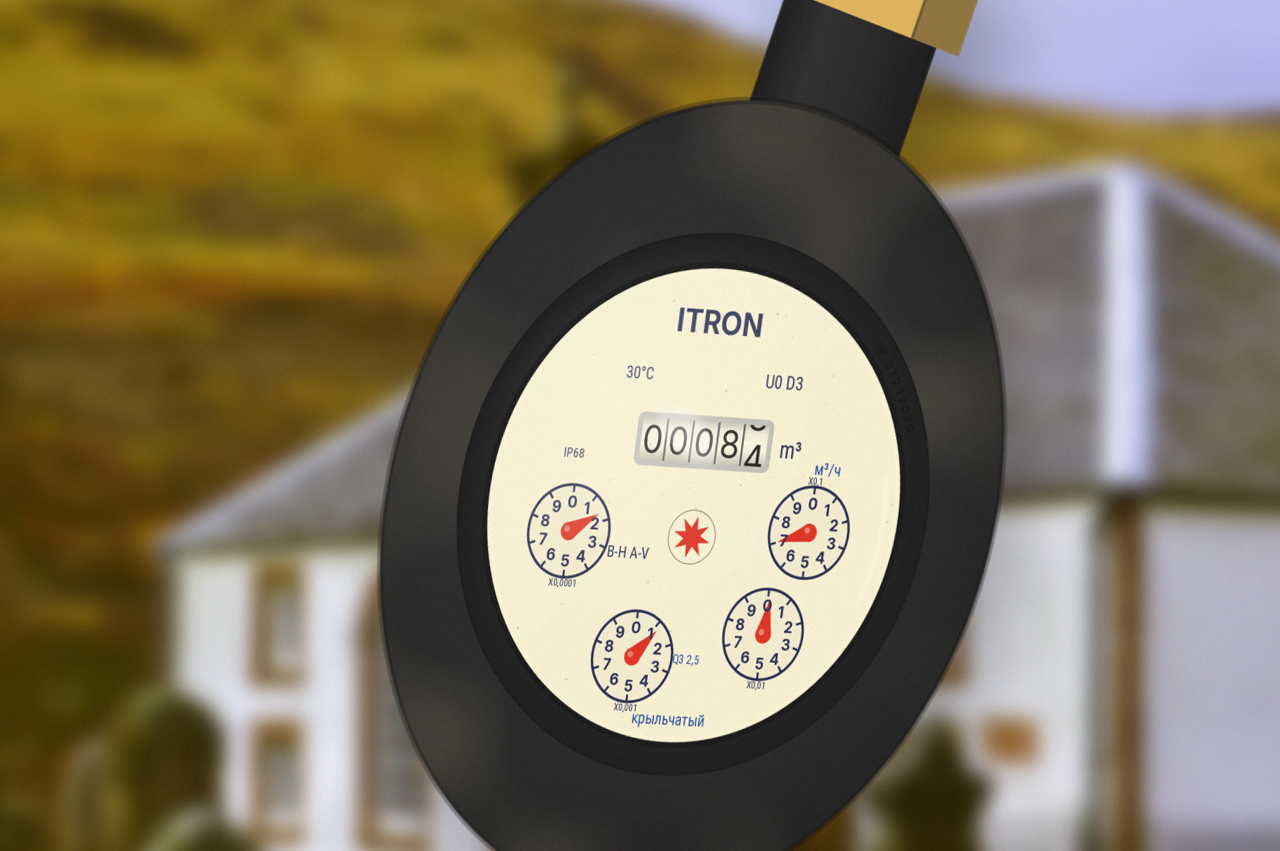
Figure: value=83.7011 unit=m³
